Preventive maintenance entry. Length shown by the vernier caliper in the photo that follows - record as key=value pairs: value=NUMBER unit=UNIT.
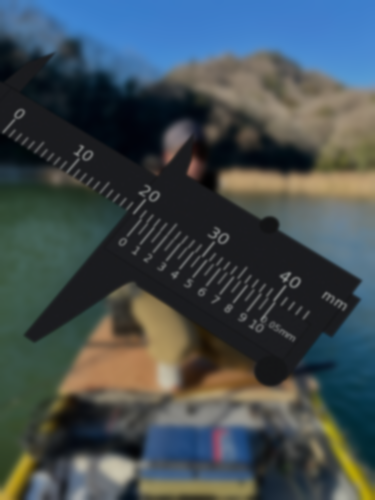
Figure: value=21.2 unit=mm
